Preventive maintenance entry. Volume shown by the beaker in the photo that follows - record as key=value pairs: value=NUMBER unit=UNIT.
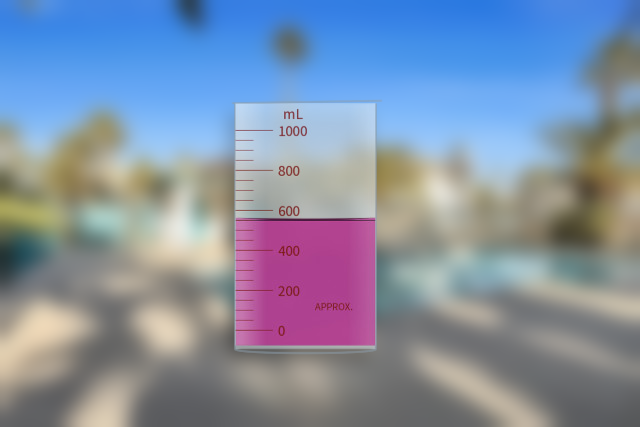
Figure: value=550 unit=mL
